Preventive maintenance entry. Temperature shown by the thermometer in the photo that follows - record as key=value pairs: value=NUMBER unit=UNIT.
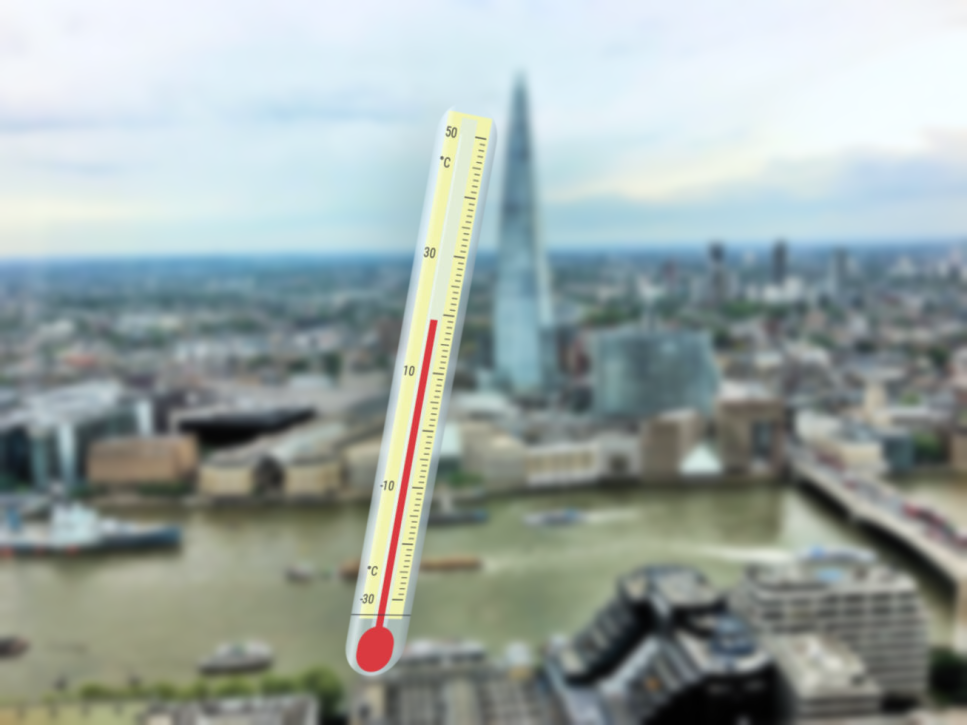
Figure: value=19 unit=°C
